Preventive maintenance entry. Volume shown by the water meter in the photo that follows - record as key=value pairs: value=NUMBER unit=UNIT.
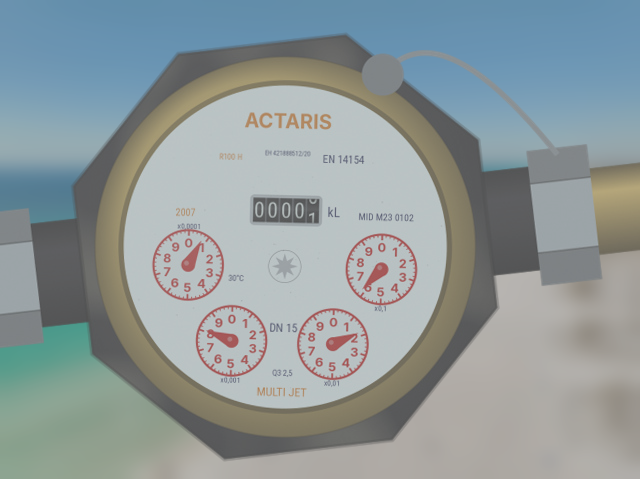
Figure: value=0.6180 unit=kL
